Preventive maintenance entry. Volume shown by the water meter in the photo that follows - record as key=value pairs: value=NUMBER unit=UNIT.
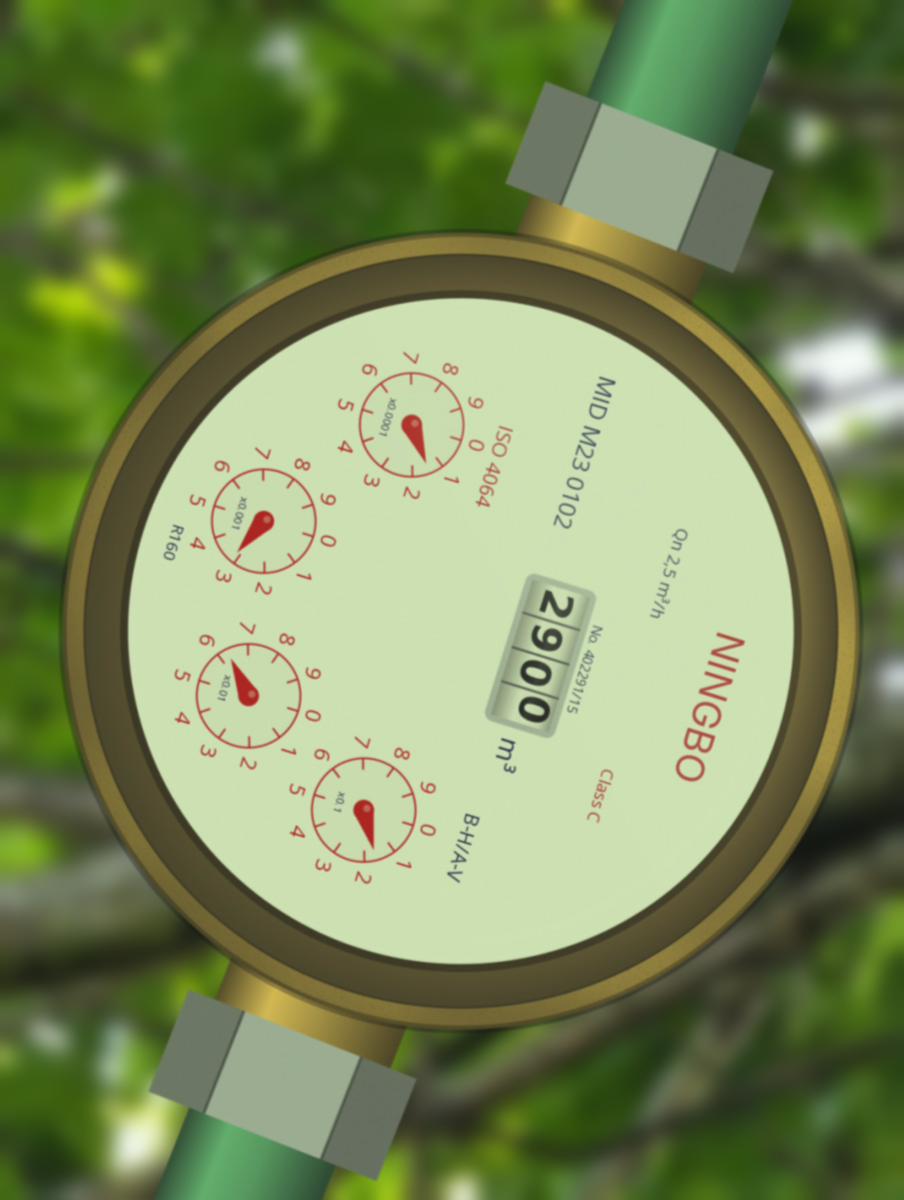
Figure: value=2900.1631 unit=m³
